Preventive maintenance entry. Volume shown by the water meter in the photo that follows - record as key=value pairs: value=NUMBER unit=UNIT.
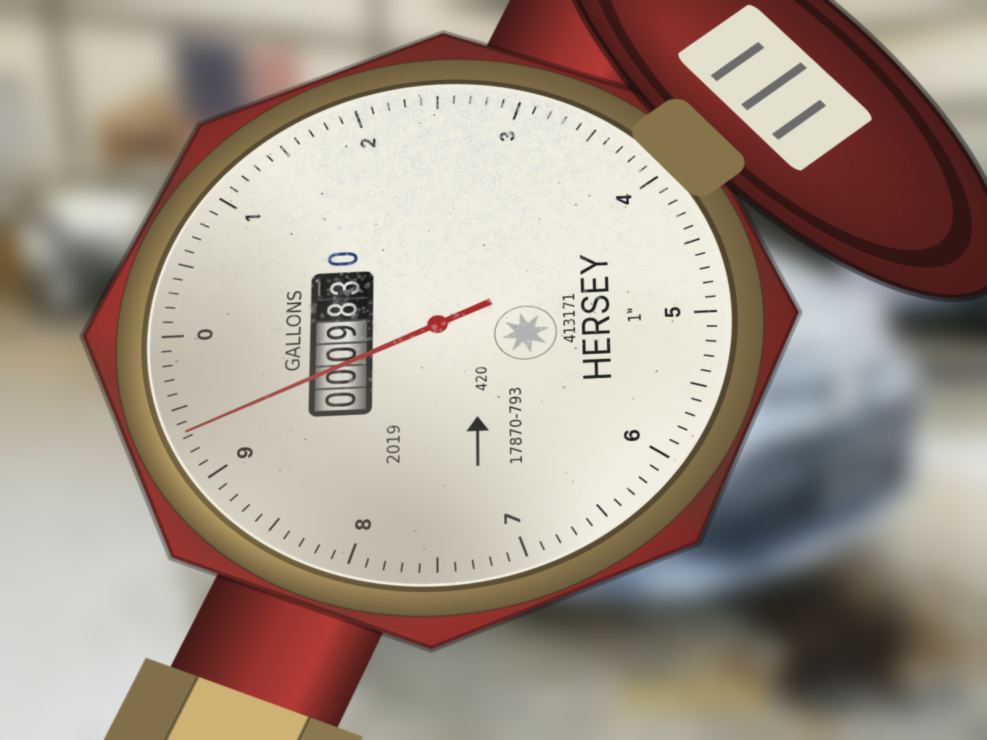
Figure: value=9829.3 unit=gal
